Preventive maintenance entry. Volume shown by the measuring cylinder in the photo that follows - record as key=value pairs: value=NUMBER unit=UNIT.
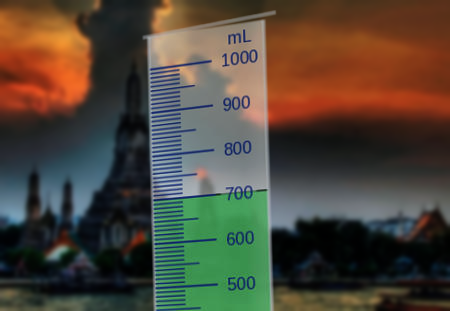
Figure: value=700 unit=mL
